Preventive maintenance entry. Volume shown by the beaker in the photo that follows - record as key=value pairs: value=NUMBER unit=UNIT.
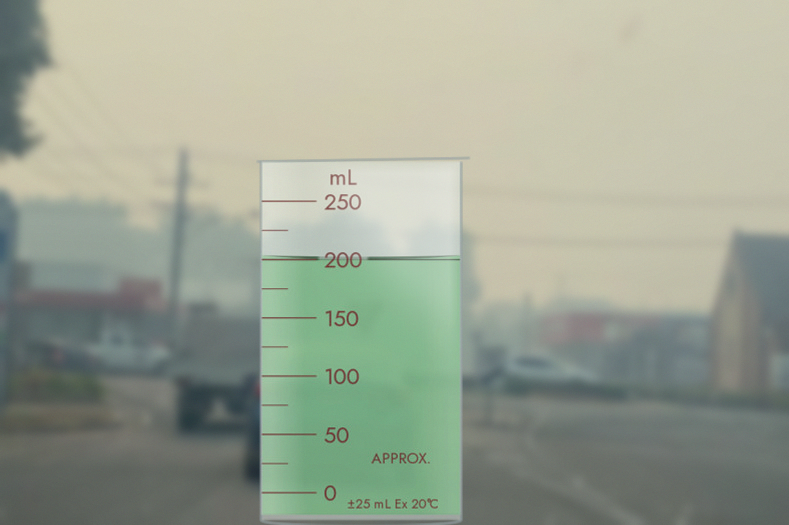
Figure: value=200 unit=mL
